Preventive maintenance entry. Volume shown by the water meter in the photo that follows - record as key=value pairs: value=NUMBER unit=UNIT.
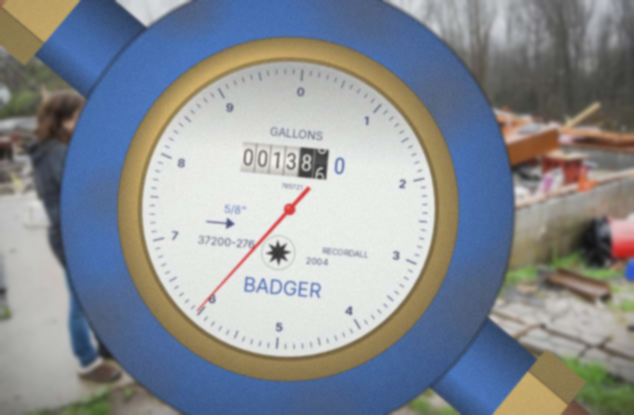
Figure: value=13856.0 unit=gal
